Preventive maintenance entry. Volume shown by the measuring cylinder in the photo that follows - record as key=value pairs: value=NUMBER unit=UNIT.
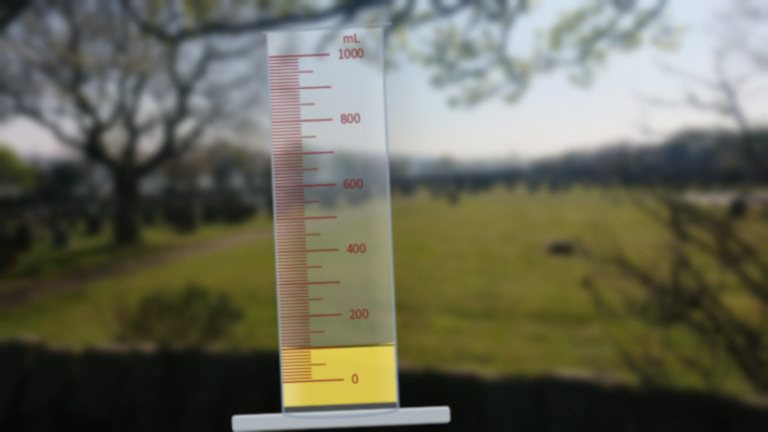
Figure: value=100 unit=mL
